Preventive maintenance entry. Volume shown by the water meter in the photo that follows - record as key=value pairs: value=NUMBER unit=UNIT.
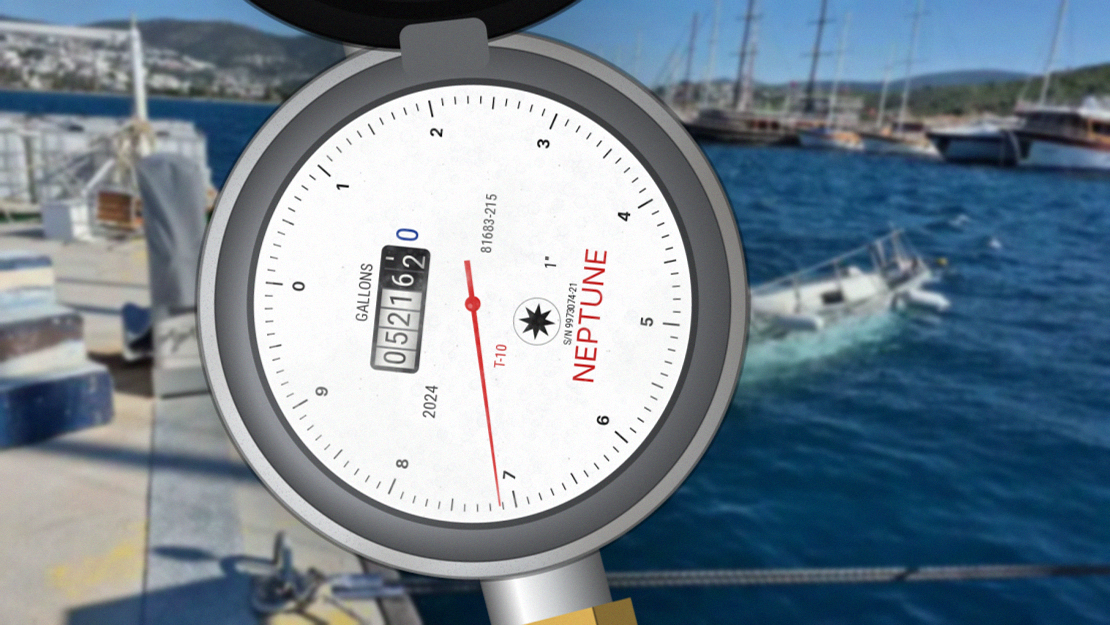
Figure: value=521617.1 unit=gal
